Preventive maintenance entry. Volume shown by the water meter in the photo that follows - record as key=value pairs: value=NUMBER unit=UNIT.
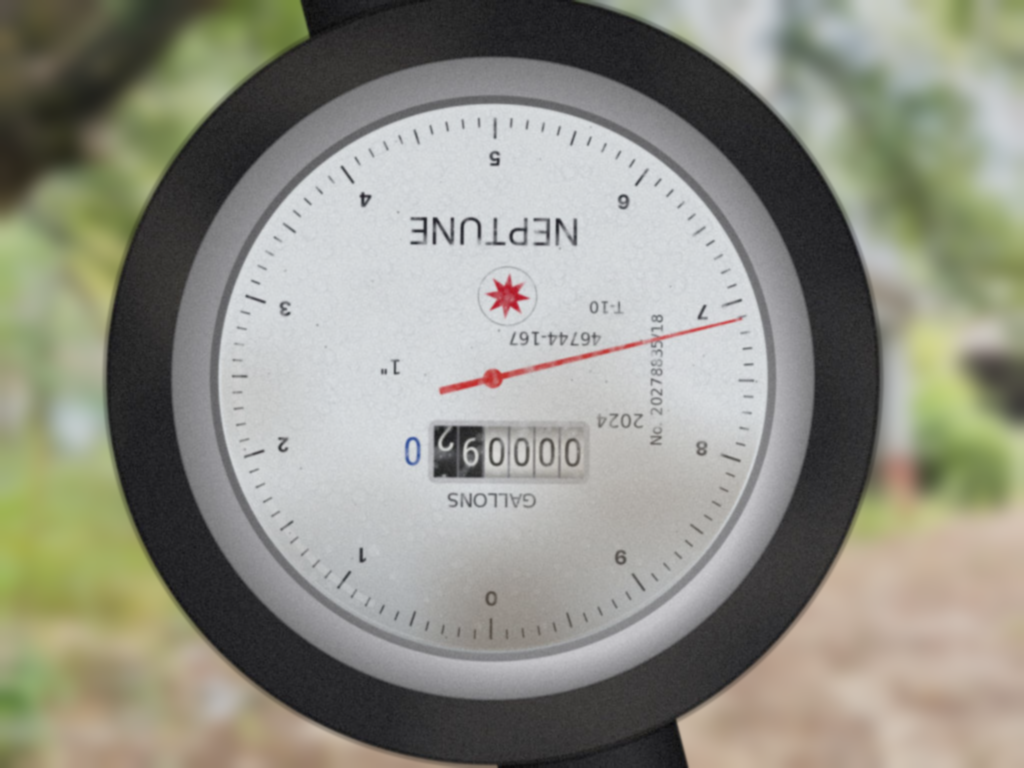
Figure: value=917.1 unit=gal
